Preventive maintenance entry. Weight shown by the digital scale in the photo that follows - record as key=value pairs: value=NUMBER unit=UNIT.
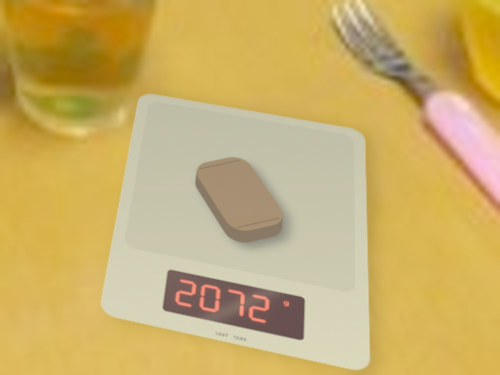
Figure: value=2072 unit=g
